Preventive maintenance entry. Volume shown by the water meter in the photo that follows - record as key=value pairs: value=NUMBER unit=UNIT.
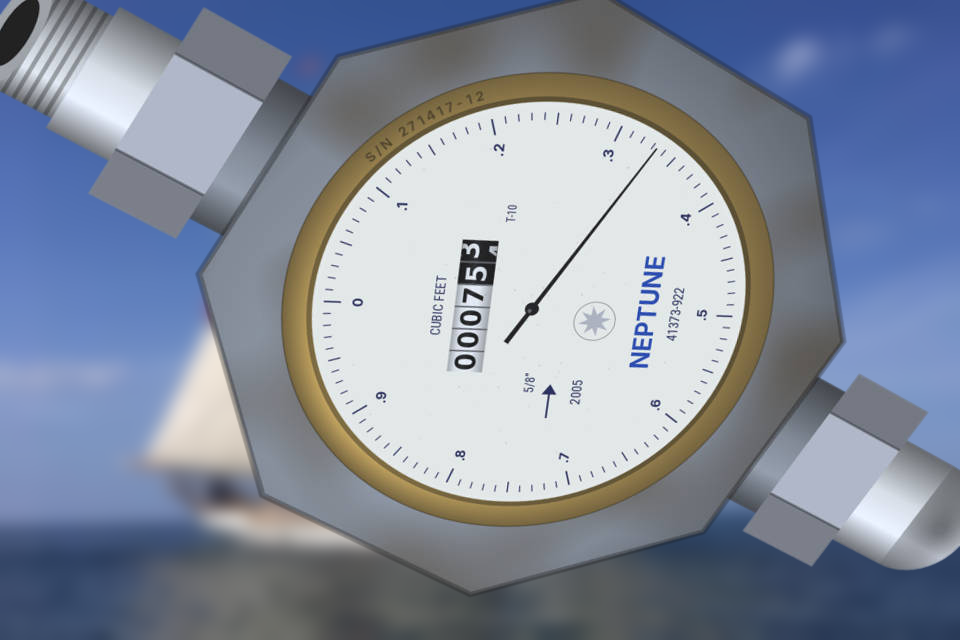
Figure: value=753.33 unit=ft³
